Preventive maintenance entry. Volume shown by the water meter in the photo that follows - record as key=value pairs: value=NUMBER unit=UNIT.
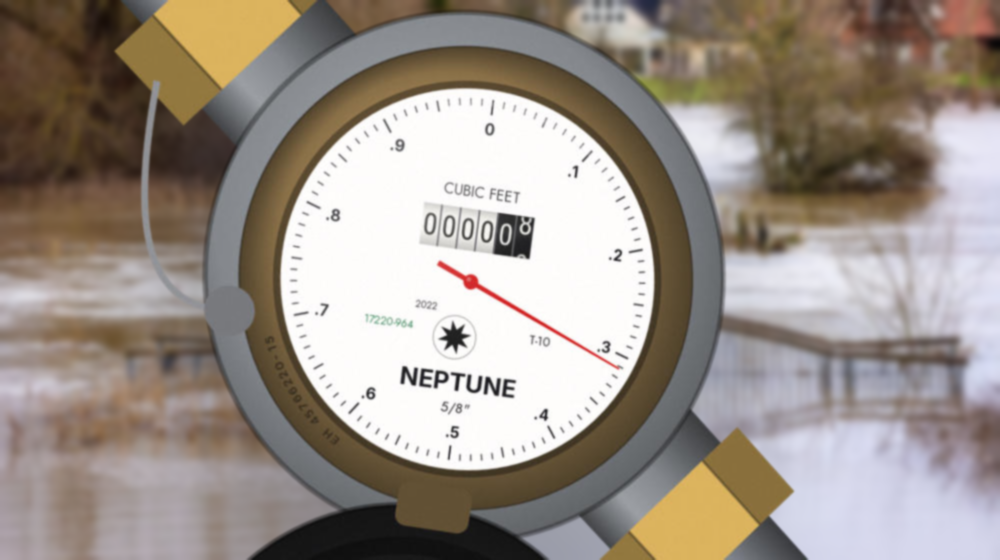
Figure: value=8.31 unit=ft³
